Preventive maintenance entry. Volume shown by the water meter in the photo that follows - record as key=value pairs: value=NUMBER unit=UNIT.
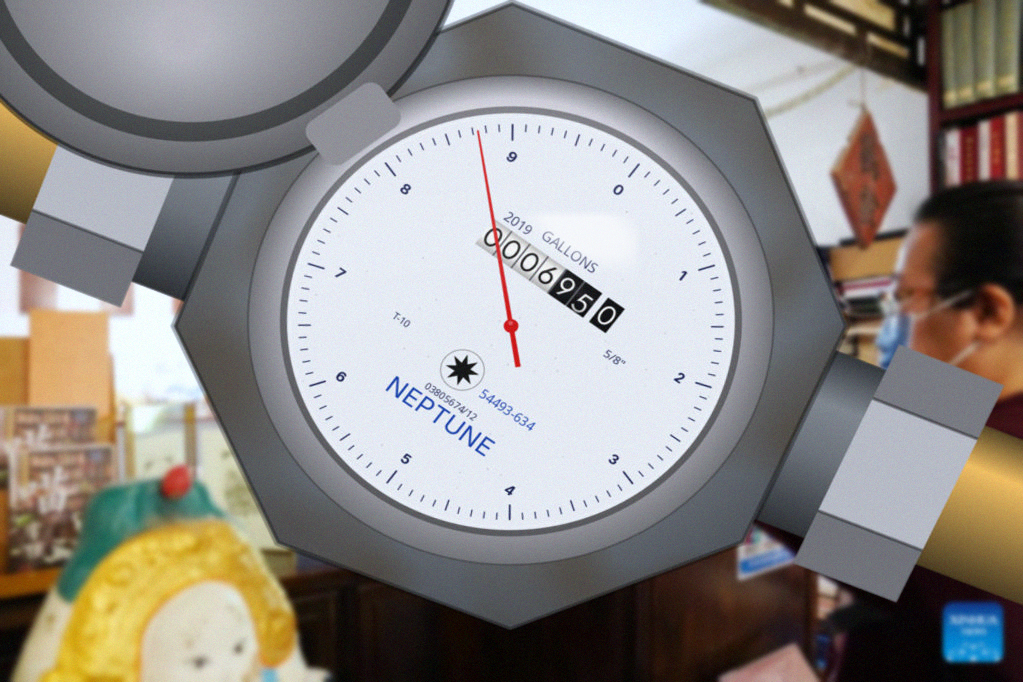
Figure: value=6948.7 unit=gal
